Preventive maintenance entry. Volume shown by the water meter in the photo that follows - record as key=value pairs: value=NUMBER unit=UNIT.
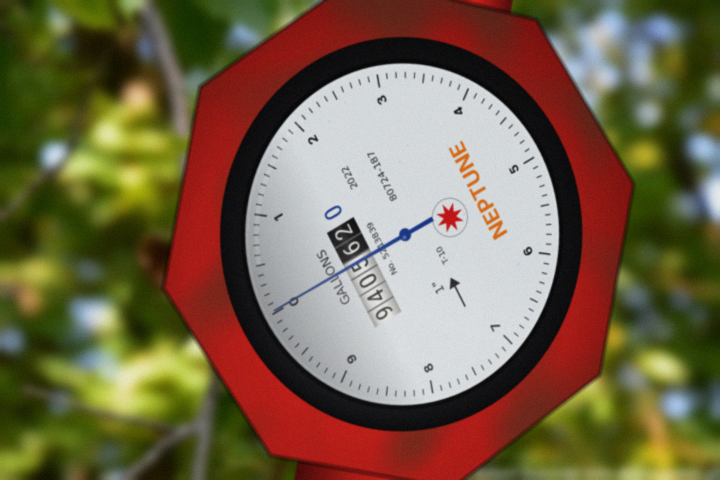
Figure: value=9405620.0 unit=gal
